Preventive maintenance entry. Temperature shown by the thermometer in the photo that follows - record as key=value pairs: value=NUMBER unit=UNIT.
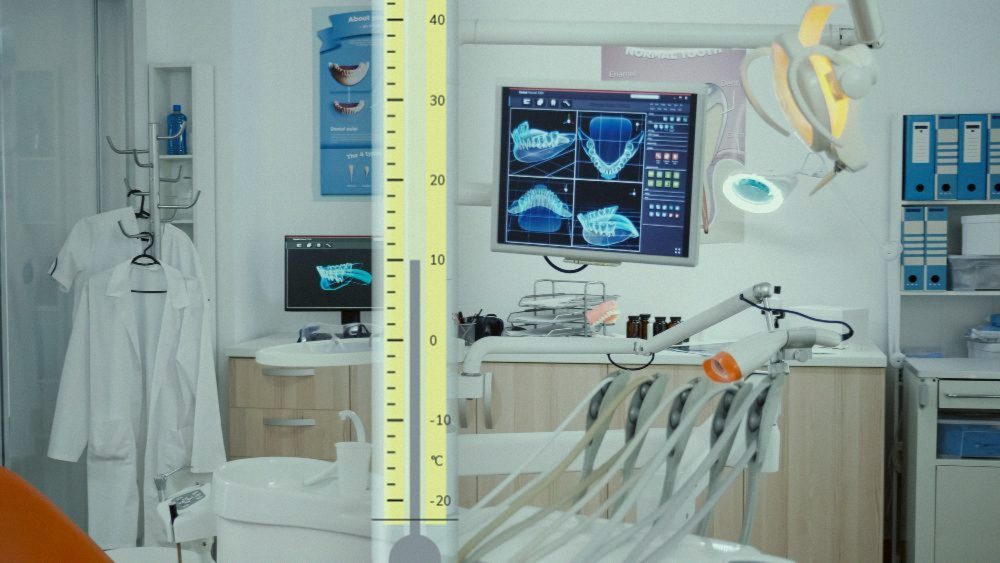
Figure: value=10 unit=°C
